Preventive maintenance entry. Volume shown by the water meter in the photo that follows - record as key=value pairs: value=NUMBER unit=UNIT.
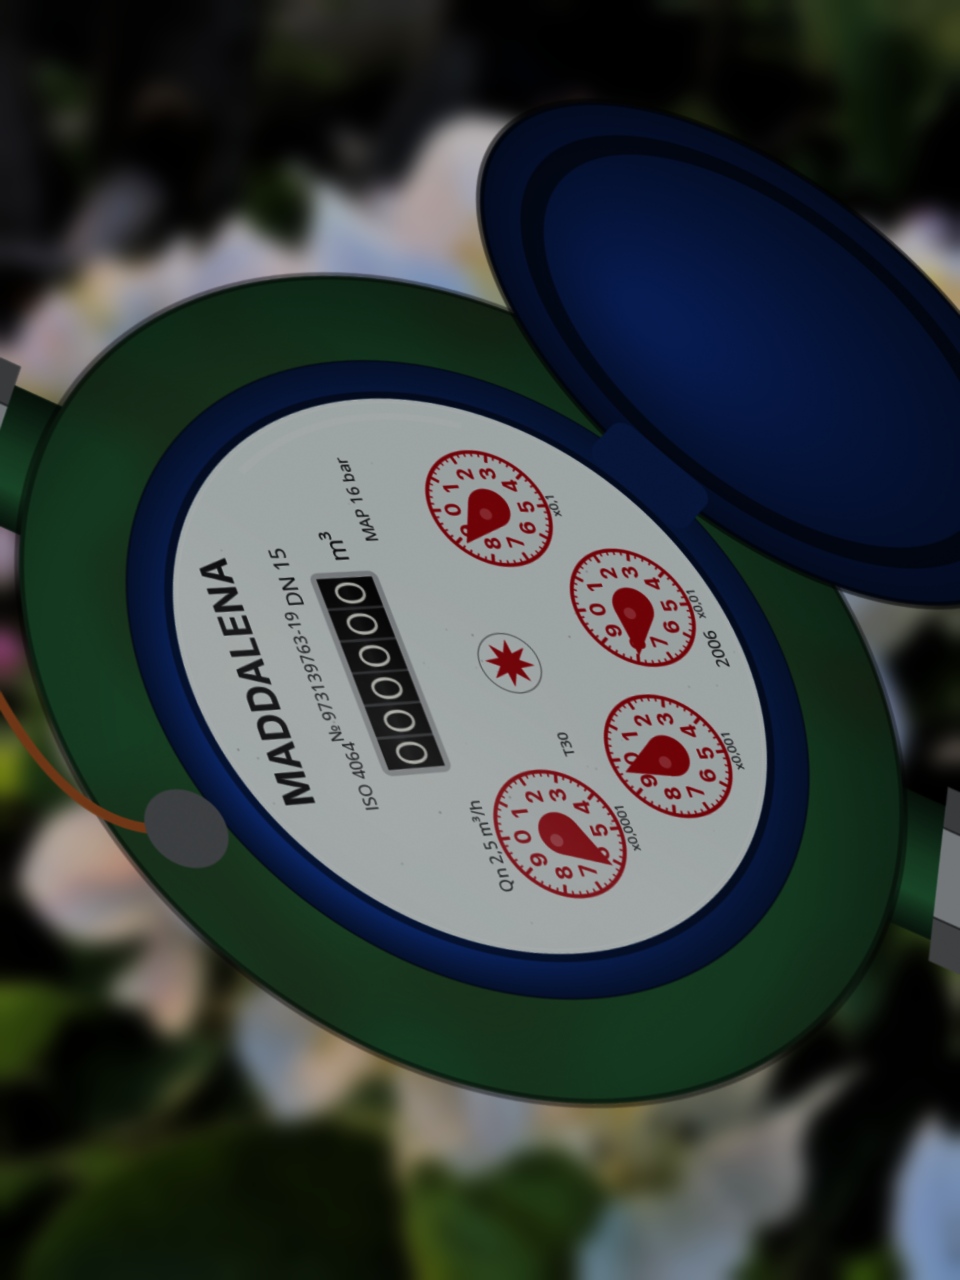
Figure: value=0.8796 unit=m³
